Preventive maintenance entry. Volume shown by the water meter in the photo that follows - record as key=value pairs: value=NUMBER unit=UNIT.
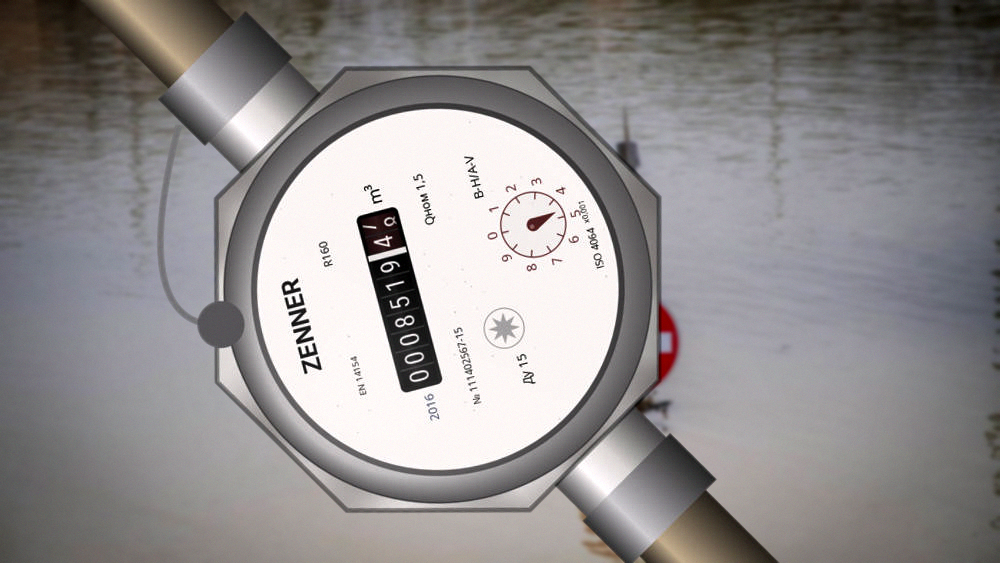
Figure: value=8519.474 unit=m³
